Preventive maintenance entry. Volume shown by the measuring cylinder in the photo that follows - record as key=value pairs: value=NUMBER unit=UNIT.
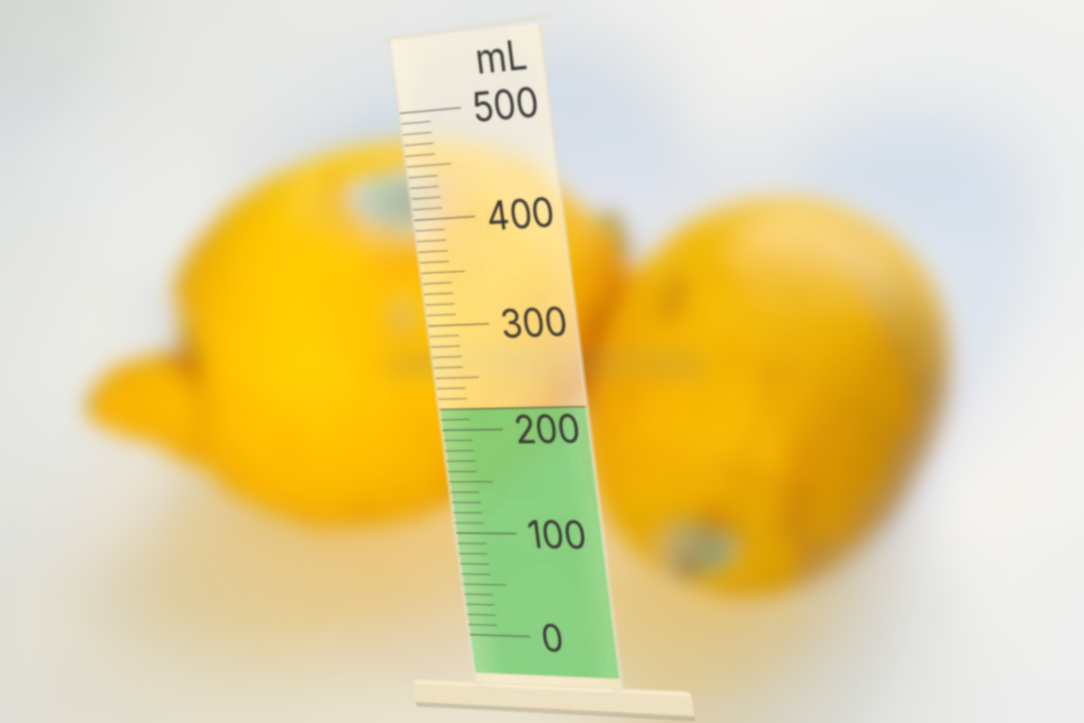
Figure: value=220 unit=mL
